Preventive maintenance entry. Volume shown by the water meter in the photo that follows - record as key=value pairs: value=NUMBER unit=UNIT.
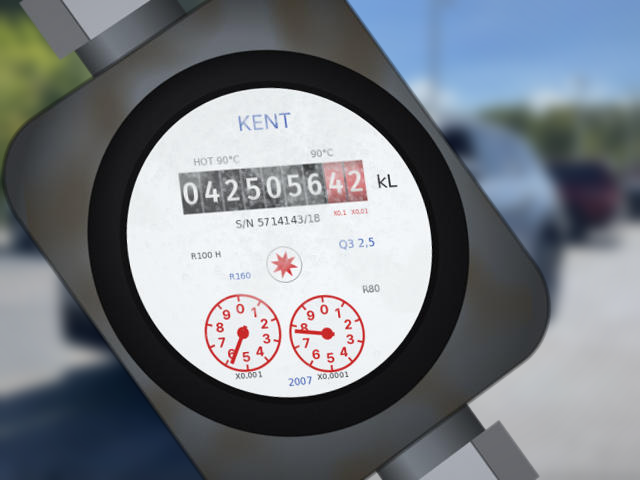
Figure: value=425056.4257 unit=kL
